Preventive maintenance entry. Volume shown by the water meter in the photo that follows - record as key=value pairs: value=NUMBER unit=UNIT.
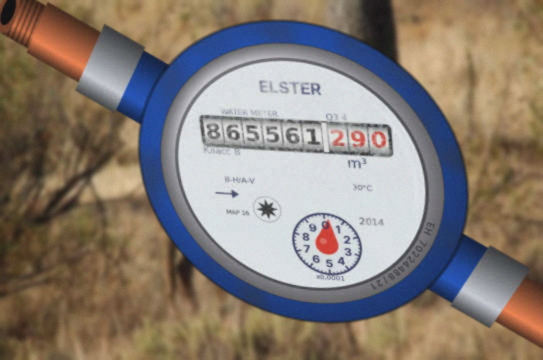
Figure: value=865561.2900 unit=m³
